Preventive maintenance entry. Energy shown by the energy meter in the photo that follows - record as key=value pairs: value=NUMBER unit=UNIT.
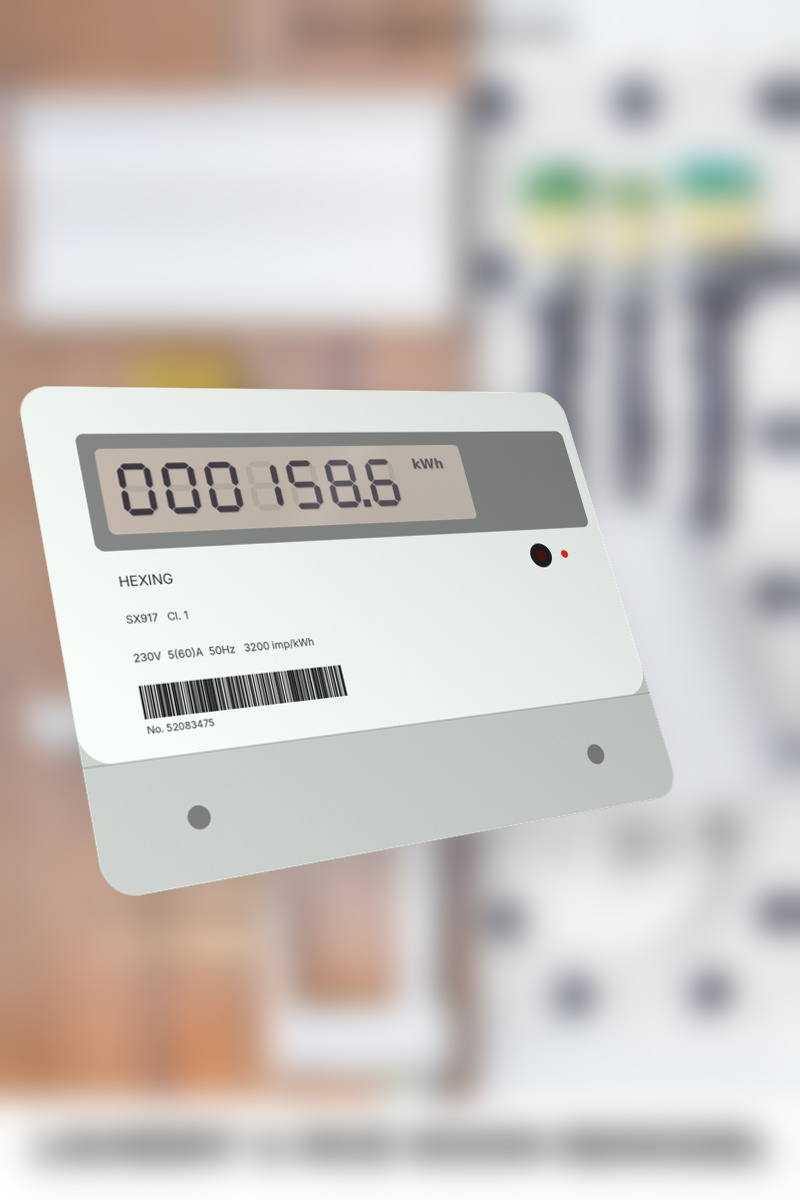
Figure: value=158.6 unit=kWh
